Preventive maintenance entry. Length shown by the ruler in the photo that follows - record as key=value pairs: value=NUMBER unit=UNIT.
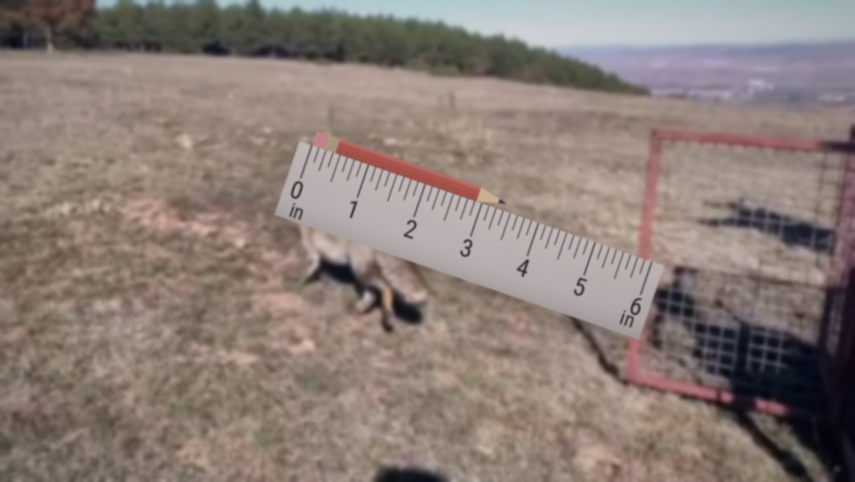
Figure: value=3.375 unit=in
